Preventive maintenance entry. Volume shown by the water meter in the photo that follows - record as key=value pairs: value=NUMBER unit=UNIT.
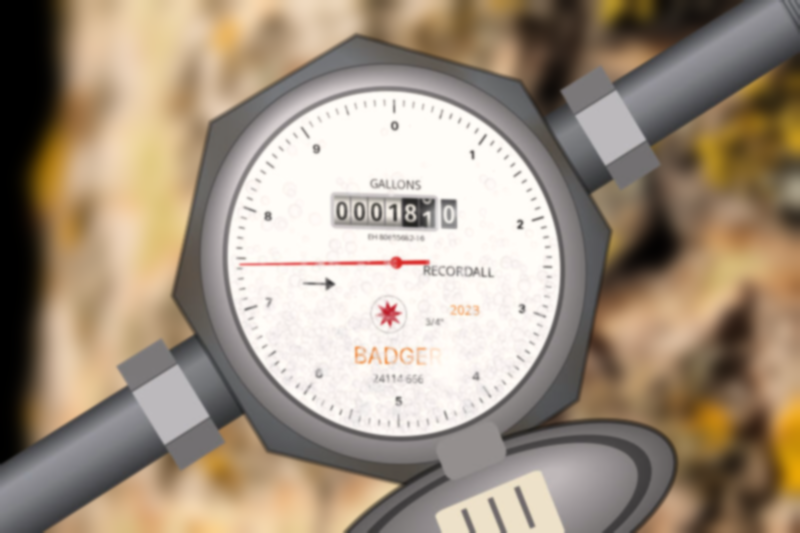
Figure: value=1807.4 unit=gal
